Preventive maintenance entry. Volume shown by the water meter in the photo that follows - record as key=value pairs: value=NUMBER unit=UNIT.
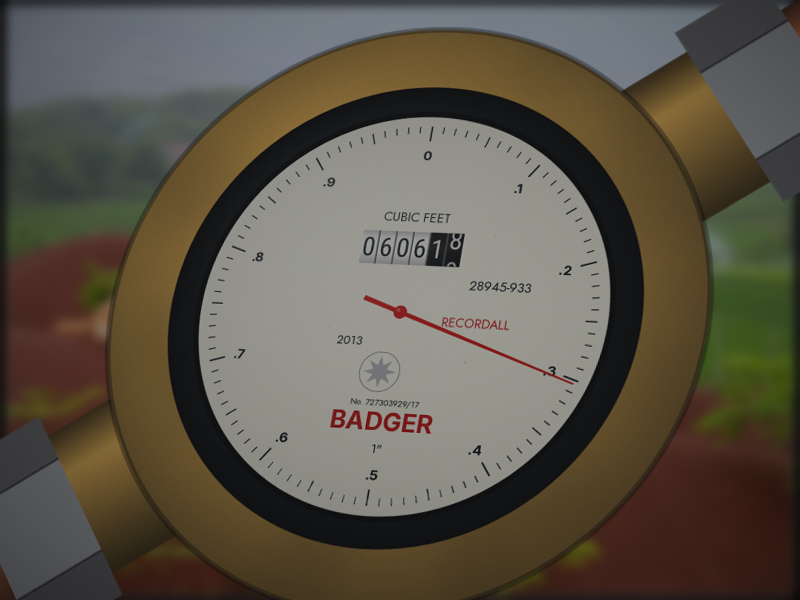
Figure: value=60618.30 unit=ft³
